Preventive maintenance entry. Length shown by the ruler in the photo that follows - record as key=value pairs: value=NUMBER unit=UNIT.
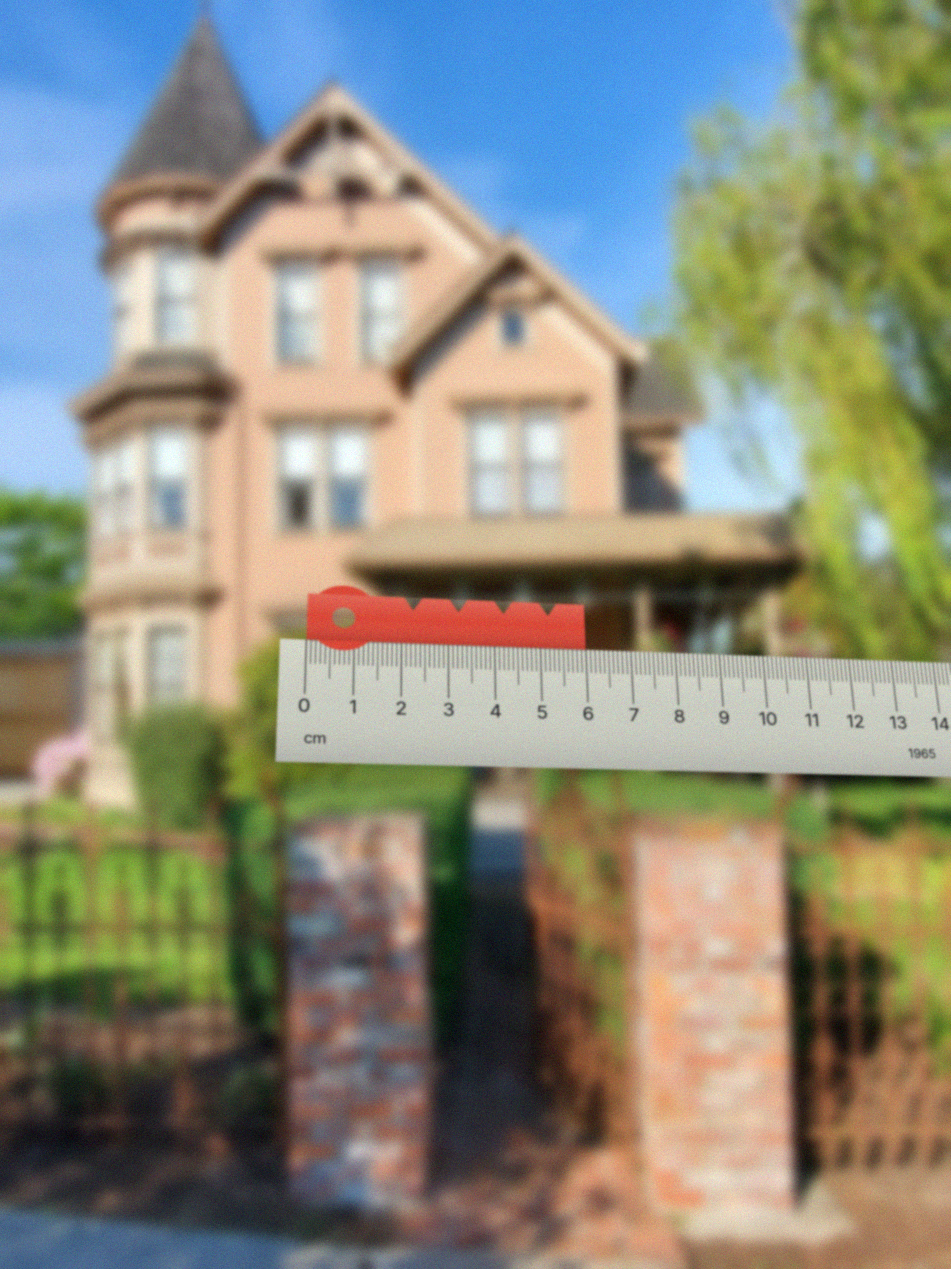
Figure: value=6 unit=cm
